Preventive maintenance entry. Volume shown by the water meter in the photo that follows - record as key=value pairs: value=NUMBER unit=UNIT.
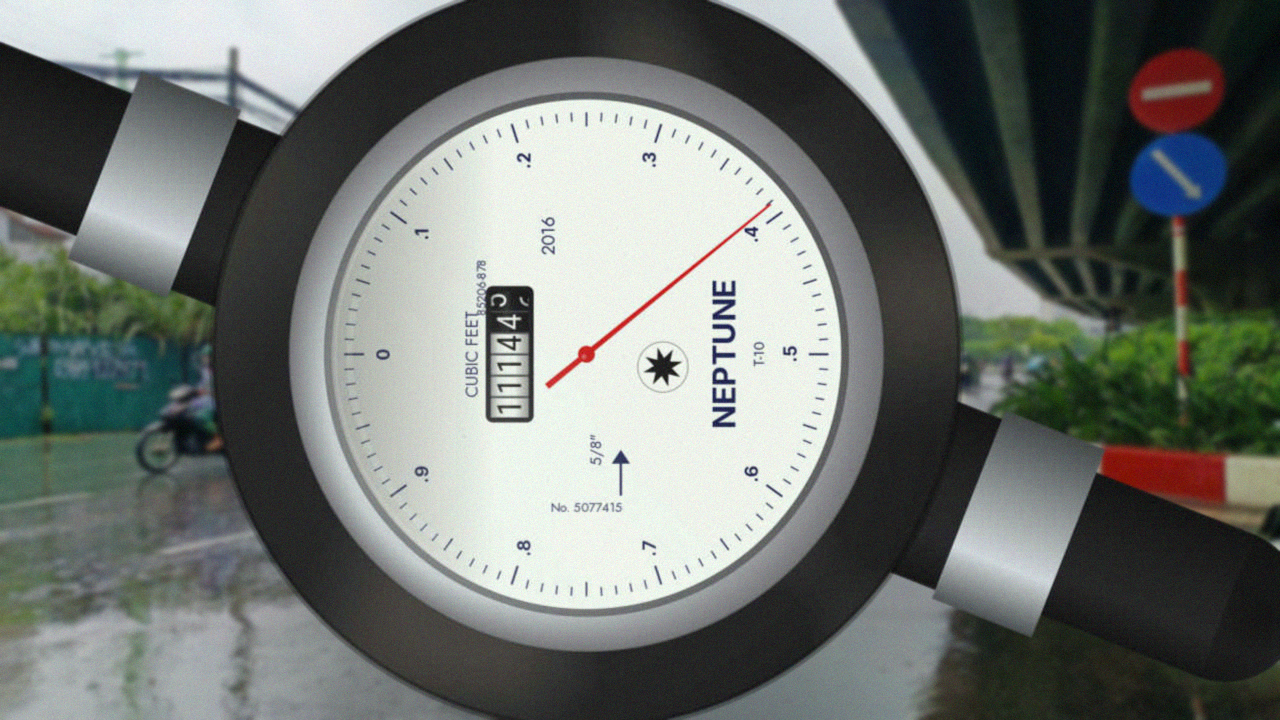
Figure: value=111445.39 unit=ft³
